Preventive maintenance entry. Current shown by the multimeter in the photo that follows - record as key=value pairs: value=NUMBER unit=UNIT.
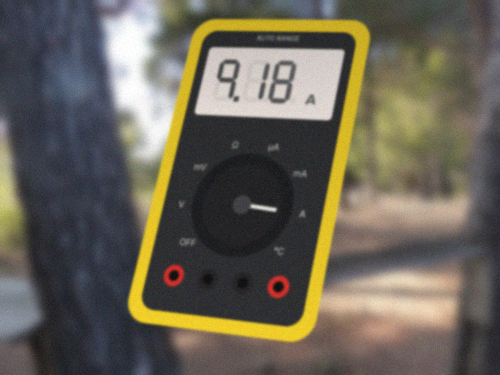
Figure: value=9.18 unit=A
